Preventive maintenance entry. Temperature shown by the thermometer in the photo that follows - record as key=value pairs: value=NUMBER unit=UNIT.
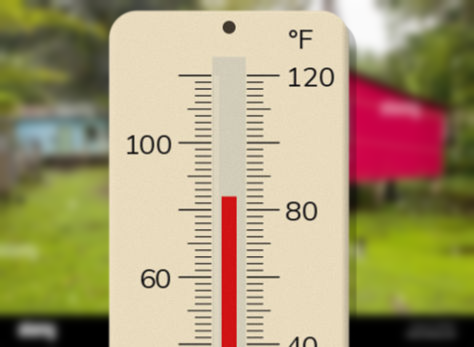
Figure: value=84 unit=°F
